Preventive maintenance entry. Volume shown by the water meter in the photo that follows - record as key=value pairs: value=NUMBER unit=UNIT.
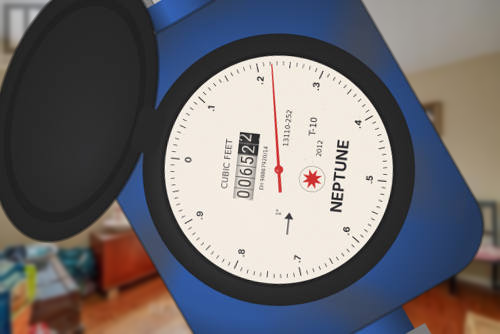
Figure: value=6522.22 unit=ft³
